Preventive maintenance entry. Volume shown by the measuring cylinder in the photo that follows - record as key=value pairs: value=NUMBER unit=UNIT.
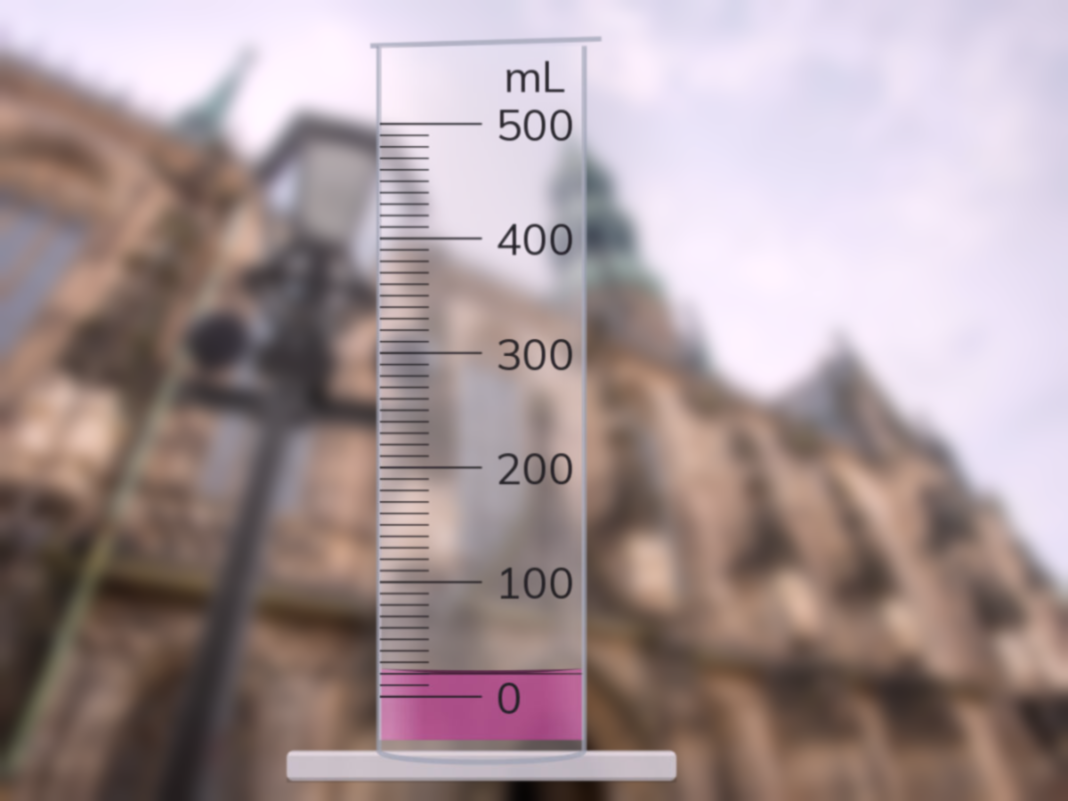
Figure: value=20 unit=mL
